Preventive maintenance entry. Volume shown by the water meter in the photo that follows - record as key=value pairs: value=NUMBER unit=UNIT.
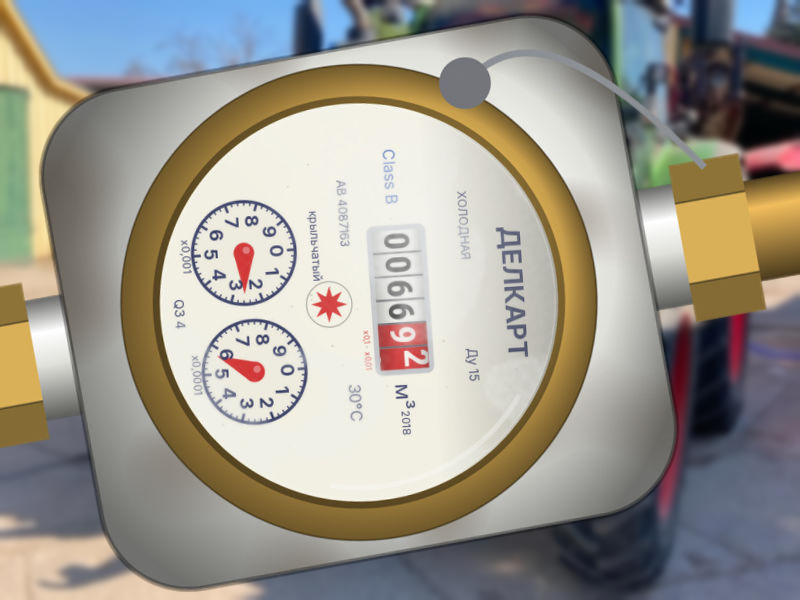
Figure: value=66.9225 unit=m³
